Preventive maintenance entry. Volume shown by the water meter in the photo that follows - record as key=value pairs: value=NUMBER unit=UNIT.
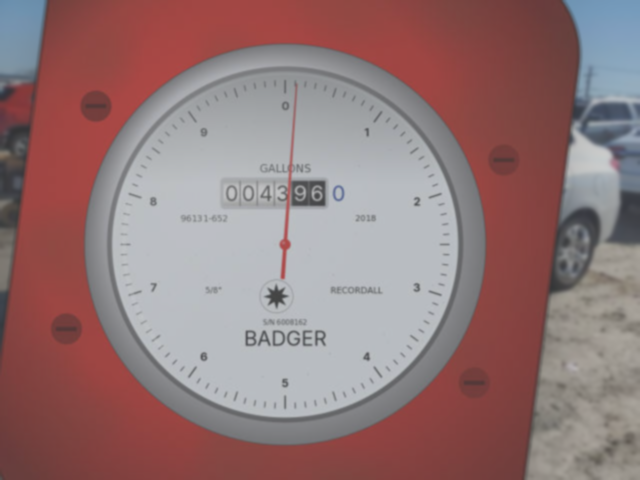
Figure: value=43960.1 unit=gal
